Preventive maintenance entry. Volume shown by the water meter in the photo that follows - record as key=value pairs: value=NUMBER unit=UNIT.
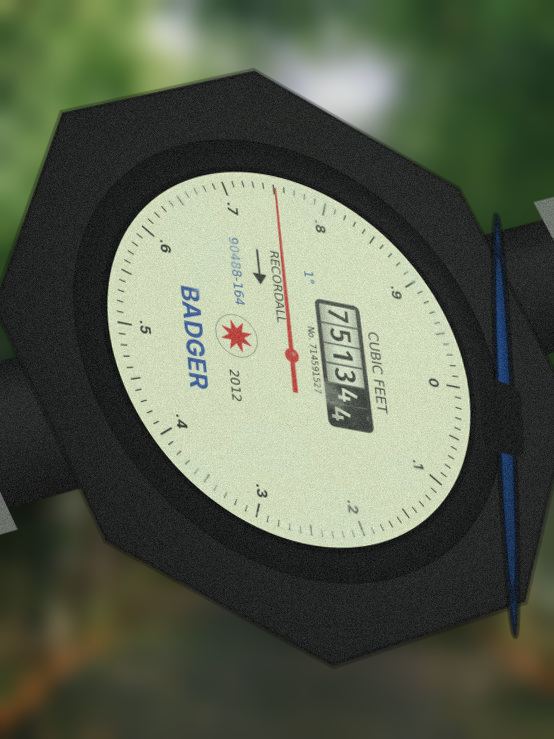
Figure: value=751343.75 unit=ft³
